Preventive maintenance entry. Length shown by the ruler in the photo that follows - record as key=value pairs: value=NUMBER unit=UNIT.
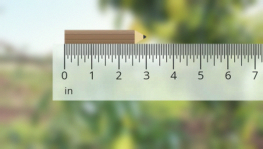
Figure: value=3 unit=in
